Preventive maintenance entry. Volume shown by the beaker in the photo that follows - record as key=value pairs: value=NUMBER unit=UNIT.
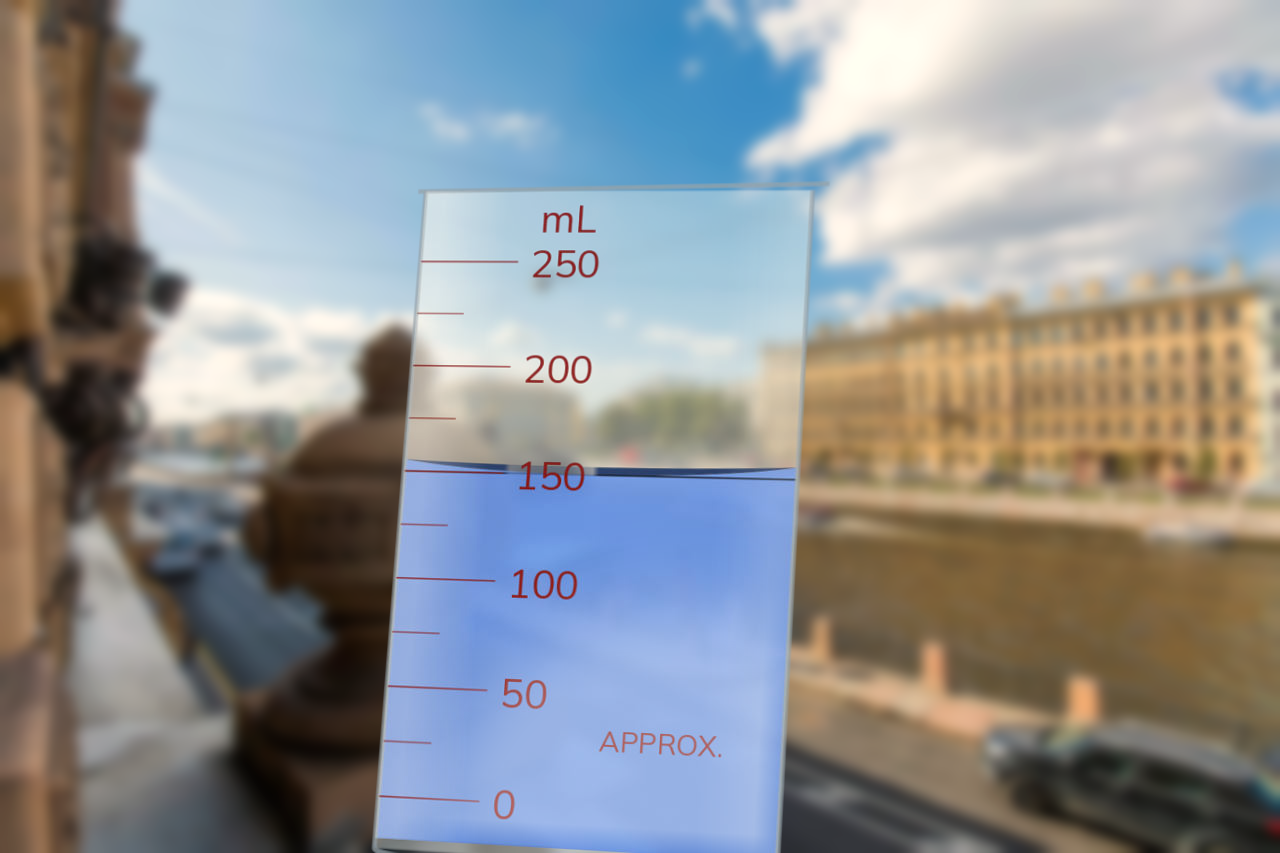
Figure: value=150 unit=mL
